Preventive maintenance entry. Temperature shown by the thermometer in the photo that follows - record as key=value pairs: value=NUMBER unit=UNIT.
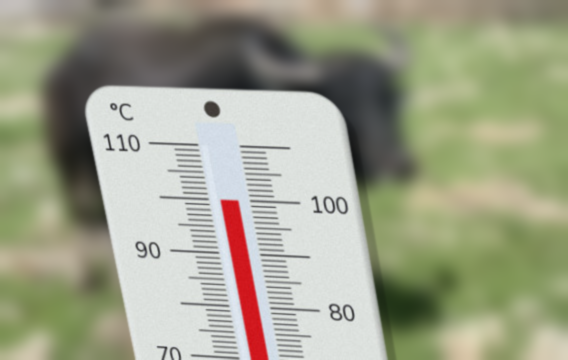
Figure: value=100 unit=°C
